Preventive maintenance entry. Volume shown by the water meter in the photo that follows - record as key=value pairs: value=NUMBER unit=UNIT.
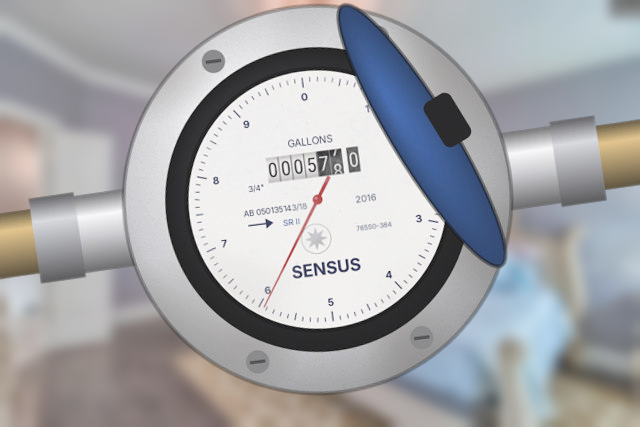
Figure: value=5775.9 unit=gal
